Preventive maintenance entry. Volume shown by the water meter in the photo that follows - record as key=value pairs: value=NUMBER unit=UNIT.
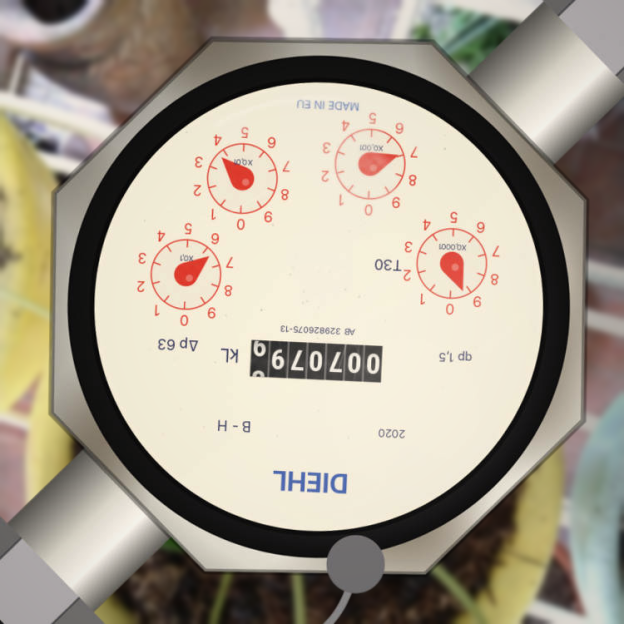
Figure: value=70798.6369 unit=kL
